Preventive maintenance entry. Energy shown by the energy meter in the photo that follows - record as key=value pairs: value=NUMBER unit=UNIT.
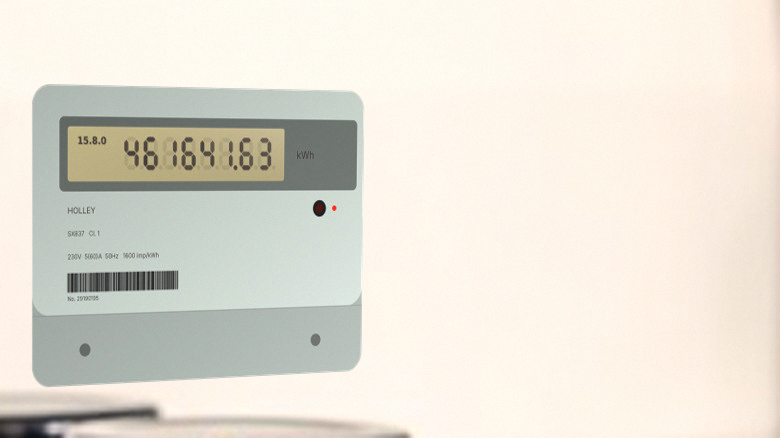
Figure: value=461641.63 unit=kWh
